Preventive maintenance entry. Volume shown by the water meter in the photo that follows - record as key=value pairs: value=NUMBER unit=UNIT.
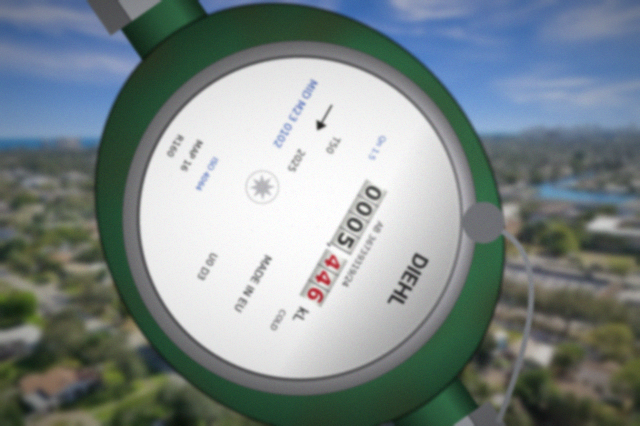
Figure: value=5.446 unit=kL
